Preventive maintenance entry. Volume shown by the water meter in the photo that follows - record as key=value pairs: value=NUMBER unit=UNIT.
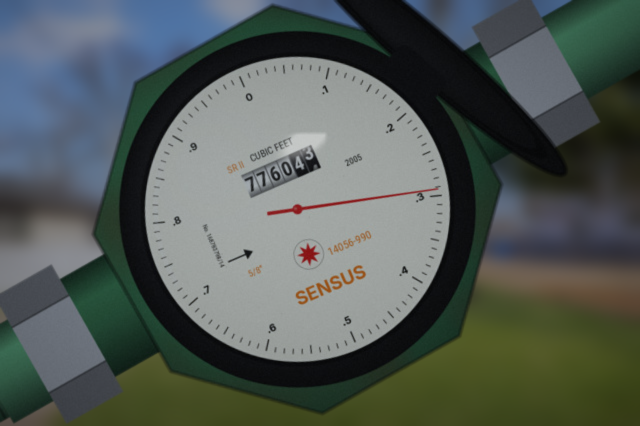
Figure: value=776043.29 unit=ft³
